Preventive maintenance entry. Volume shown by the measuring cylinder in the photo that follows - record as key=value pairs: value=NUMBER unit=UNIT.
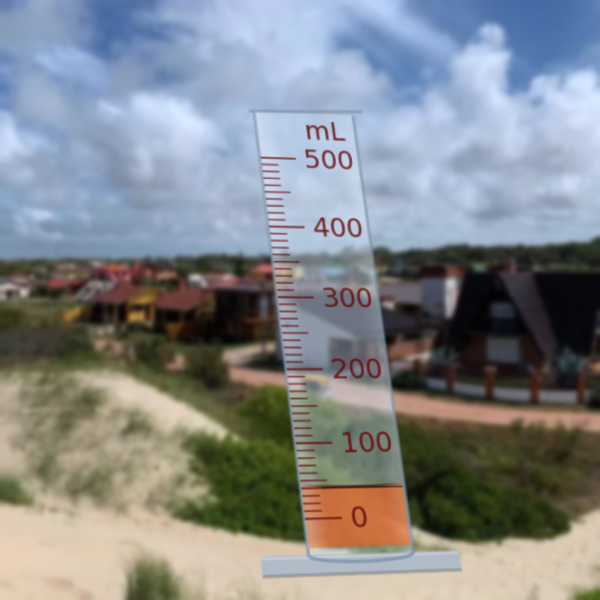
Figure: value=40 unit=mL
